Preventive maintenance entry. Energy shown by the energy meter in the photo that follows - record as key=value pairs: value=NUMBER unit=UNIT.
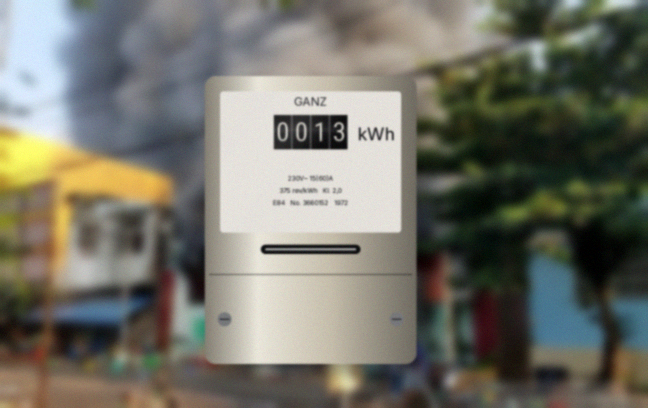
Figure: value=13 unit=kWh
